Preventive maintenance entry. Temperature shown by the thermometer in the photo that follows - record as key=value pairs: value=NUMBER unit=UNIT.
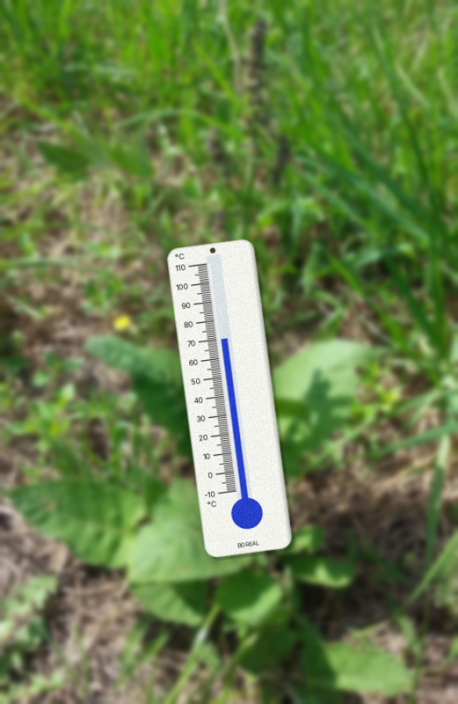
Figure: value=70 unit=°C
